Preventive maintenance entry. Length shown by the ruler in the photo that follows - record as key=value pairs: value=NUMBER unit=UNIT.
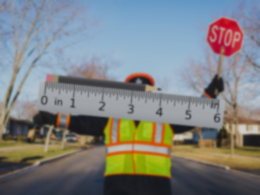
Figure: value=4 unit=in
